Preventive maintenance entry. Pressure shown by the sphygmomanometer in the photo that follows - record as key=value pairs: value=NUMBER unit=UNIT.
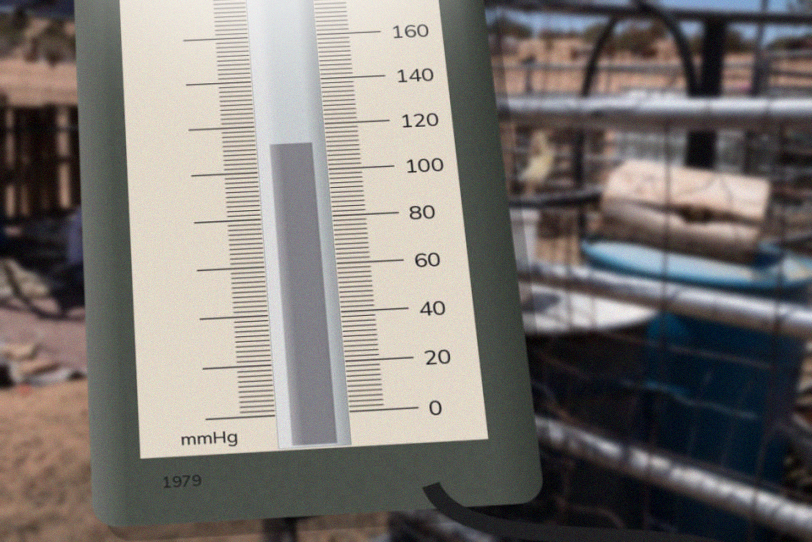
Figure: value=112 unit=mmHg
